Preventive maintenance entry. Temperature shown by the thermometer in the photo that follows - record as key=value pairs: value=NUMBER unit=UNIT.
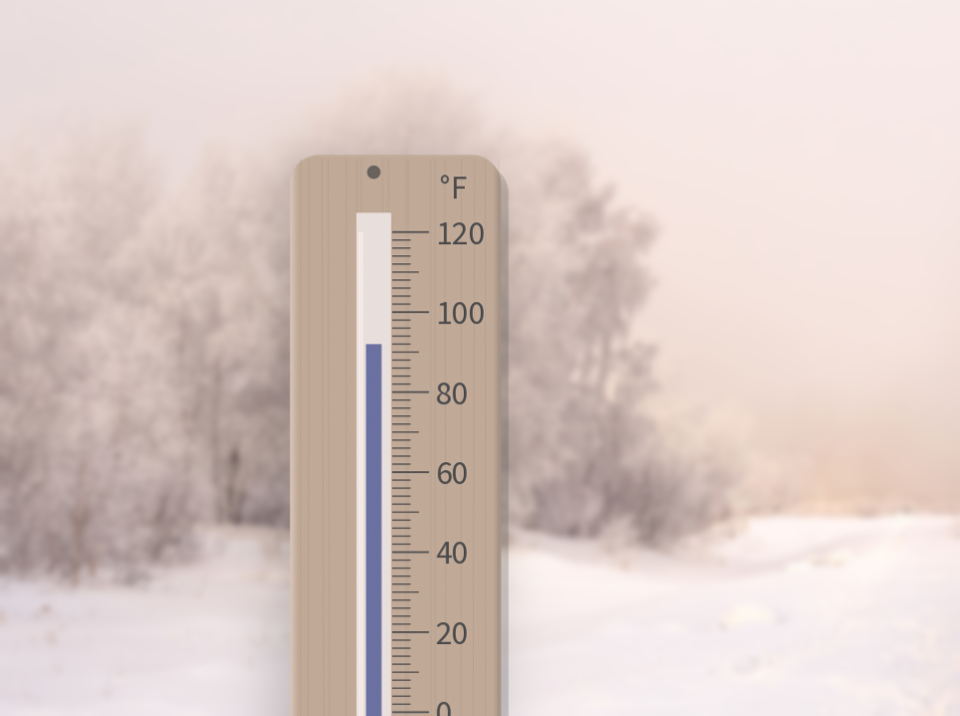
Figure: value=92 unit=°F
